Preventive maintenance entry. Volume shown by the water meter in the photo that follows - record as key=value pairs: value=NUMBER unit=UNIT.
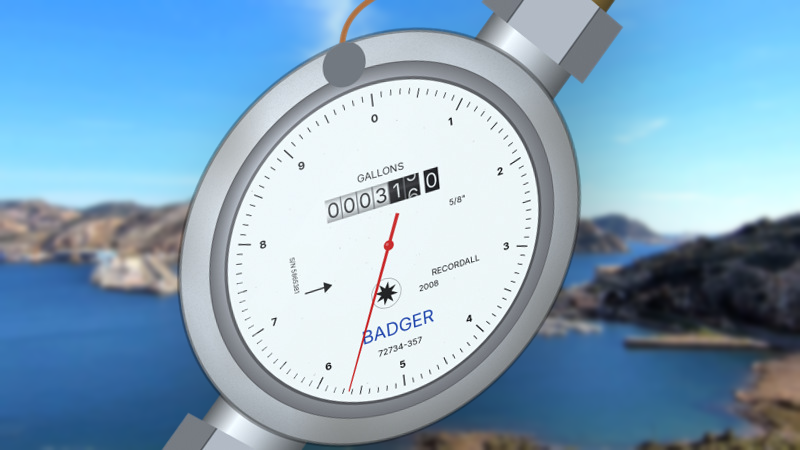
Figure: value=3155.6 unit=gal
